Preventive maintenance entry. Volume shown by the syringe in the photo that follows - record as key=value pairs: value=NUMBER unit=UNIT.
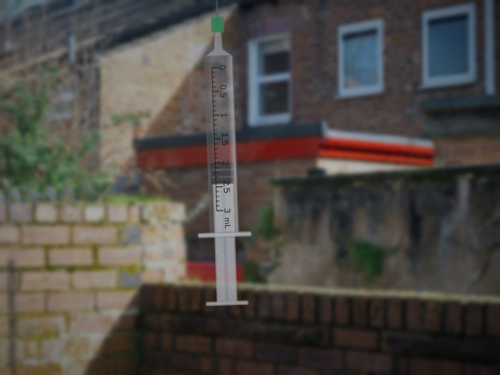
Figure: value=2 unit=mL
